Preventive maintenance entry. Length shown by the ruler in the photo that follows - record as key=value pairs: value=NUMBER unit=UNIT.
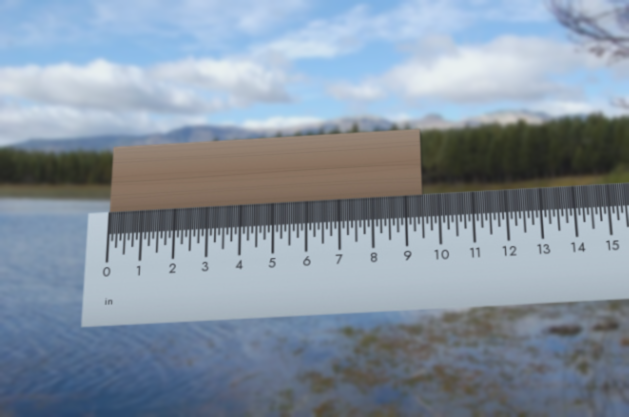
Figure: value=9.5 unit=in
